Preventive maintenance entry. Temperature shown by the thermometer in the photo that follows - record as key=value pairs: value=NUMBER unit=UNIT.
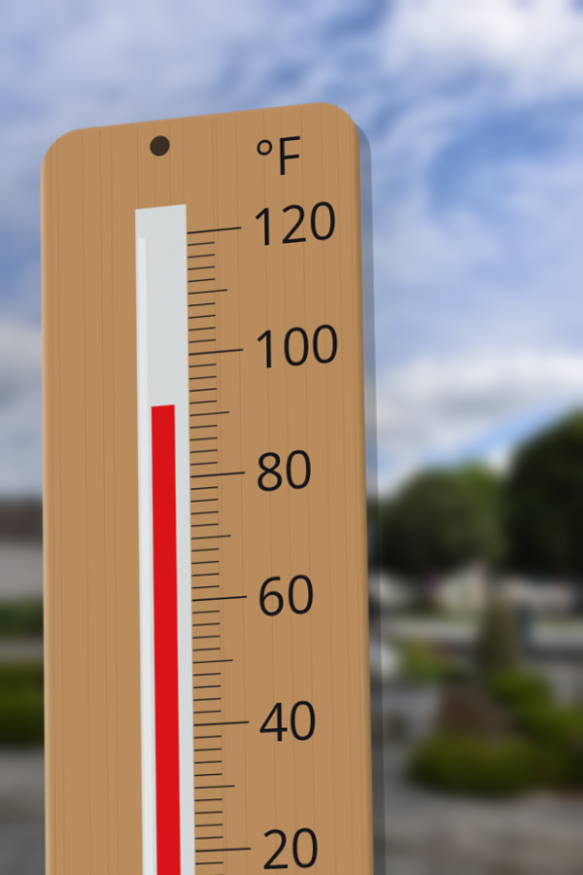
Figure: value=92 unit=°F
